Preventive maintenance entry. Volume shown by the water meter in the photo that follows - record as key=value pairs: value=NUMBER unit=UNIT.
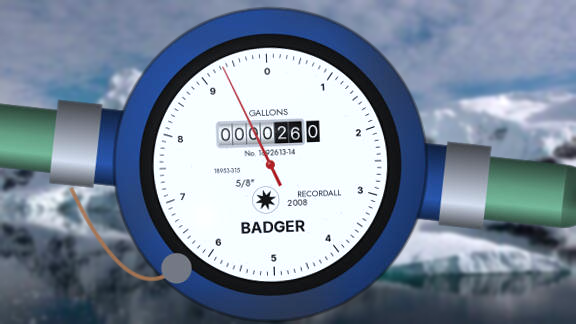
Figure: value=259.3 unit=gal
